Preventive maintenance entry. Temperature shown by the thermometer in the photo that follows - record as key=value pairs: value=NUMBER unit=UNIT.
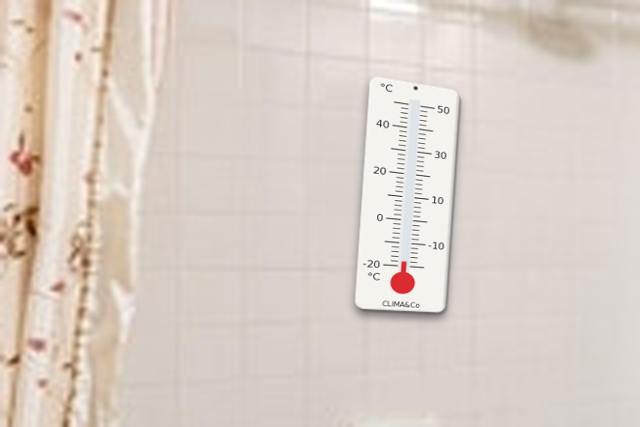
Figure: value=-18 unit=°C
